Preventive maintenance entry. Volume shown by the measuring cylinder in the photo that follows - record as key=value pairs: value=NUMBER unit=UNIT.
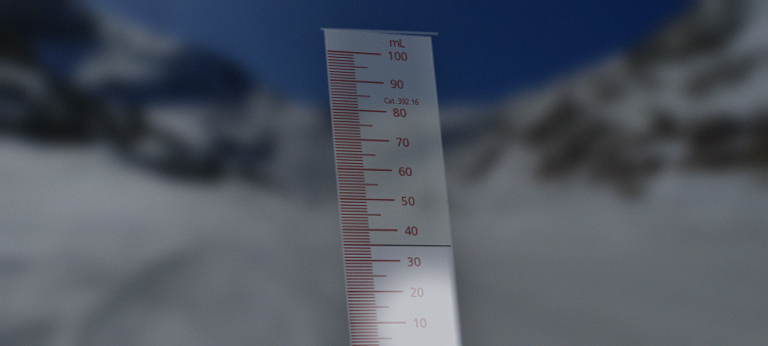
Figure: value=35 unit=mL
